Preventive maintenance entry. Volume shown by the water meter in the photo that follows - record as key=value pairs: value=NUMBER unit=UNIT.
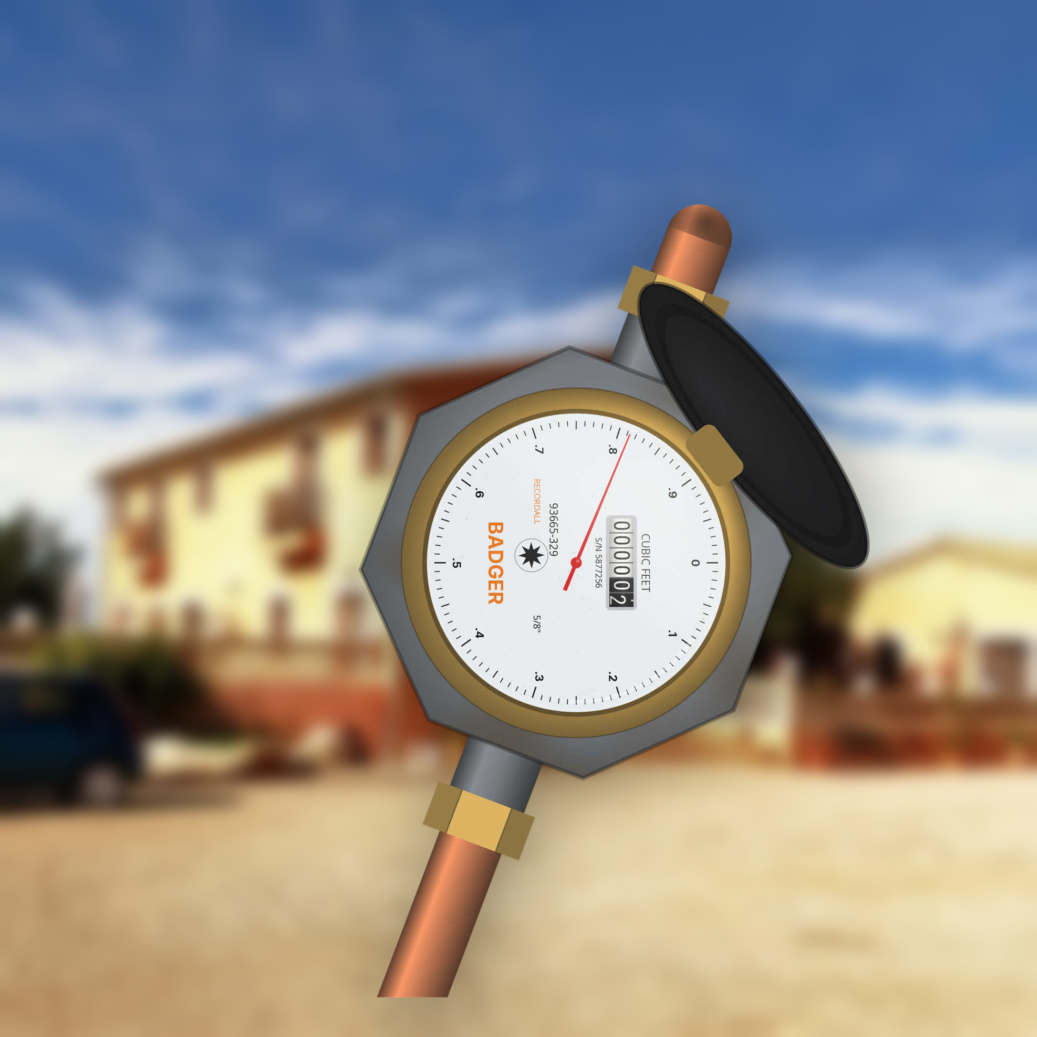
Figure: value=1.81 unit=ft³
